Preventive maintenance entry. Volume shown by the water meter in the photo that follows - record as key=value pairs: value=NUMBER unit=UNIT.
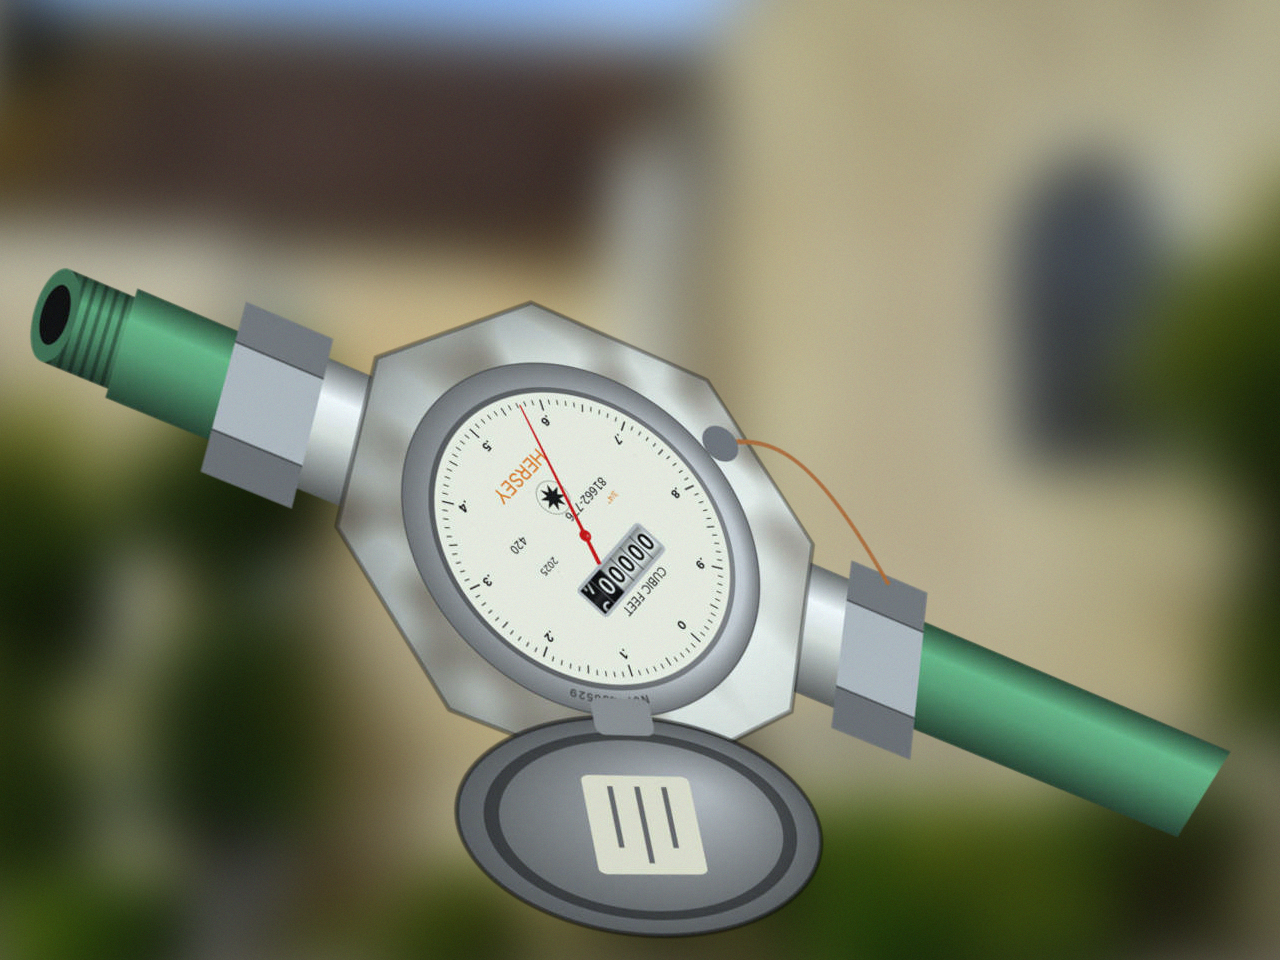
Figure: value=3.57 unit=ft³
